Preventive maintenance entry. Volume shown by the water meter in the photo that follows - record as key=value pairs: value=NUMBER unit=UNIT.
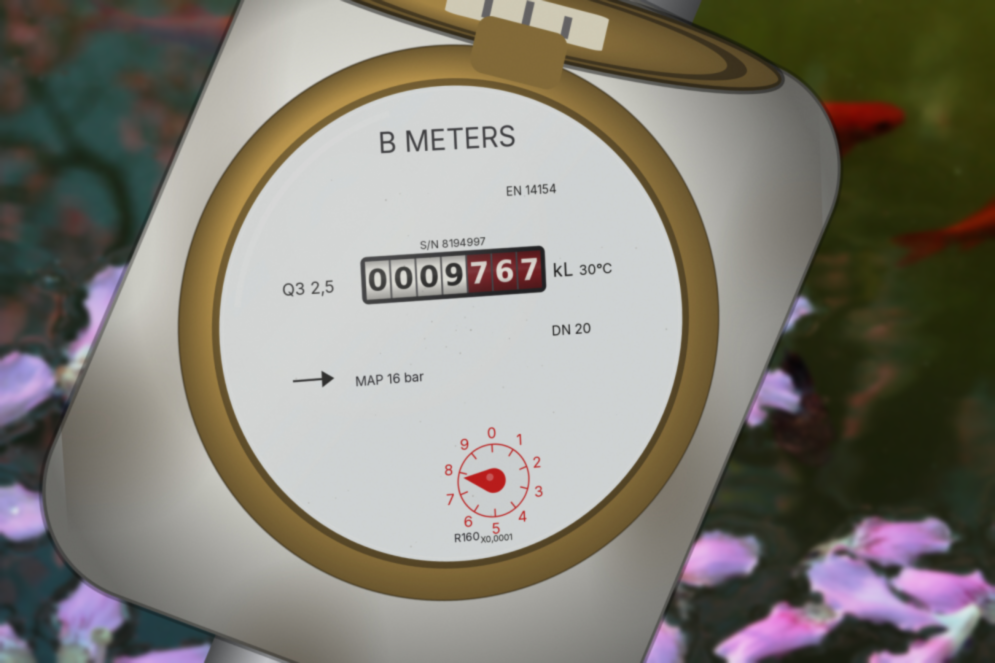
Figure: value=9.7677 unit=kL
